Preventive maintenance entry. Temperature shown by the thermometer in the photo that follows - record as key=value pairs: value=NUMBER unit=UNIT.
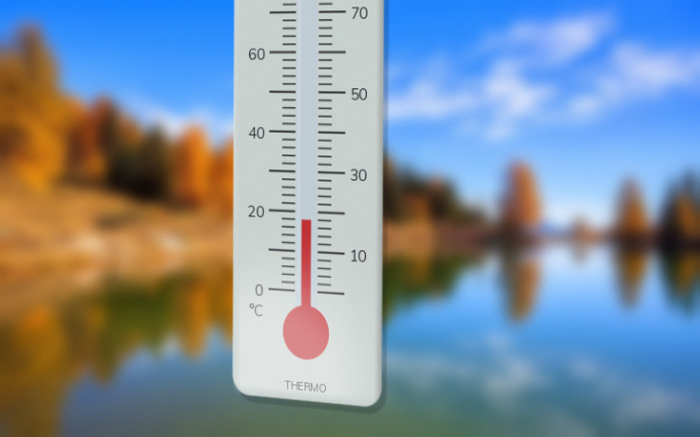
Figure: value=18 unit=°C
